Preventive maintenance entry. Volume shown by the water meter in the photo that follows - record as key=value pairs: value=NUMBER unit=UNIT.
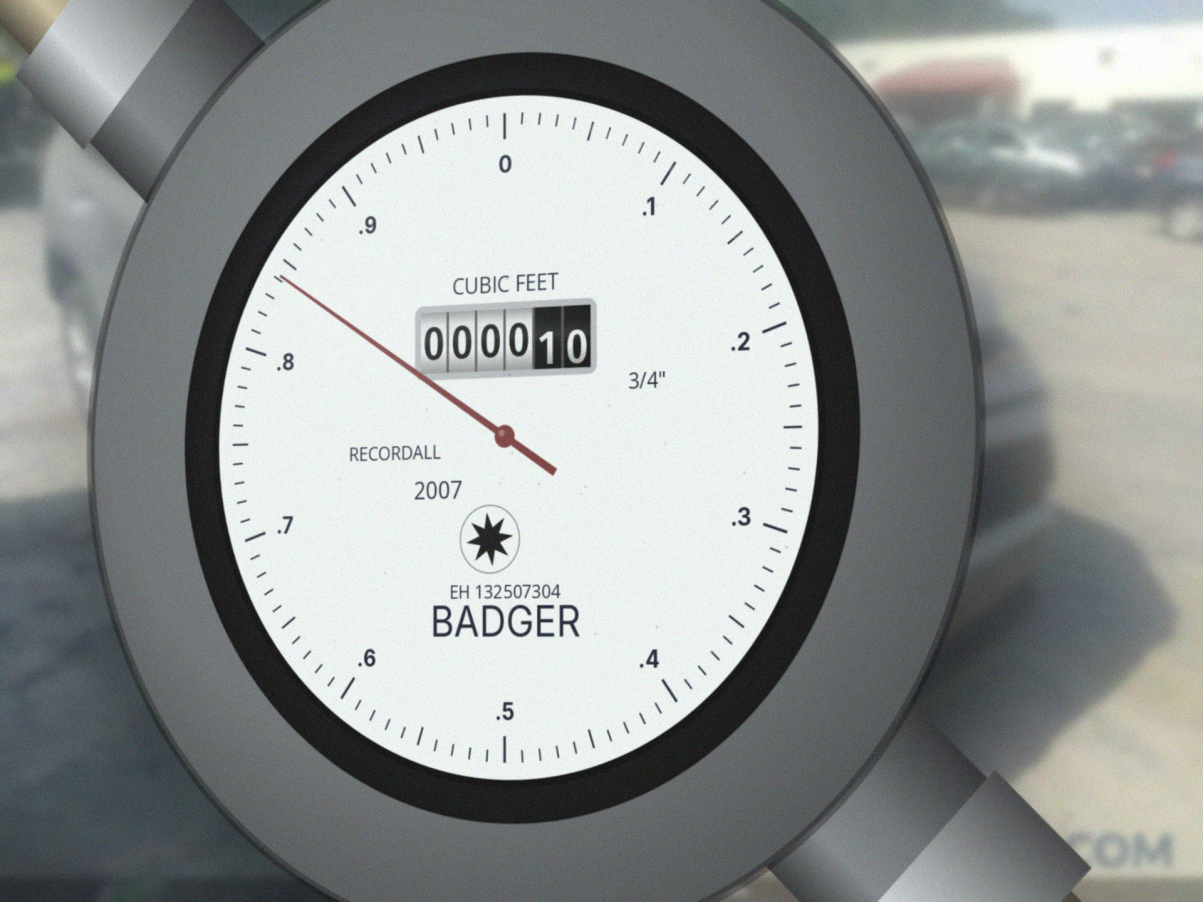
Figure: value=9.84 unit=ft³
